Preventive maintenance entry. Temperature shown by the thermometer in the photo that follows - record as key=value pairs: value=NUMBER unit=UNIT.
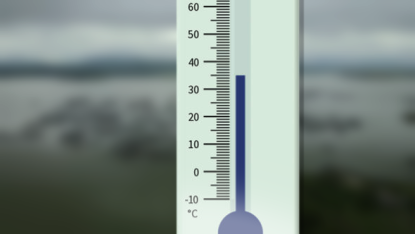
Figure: value=35 unit=°C
